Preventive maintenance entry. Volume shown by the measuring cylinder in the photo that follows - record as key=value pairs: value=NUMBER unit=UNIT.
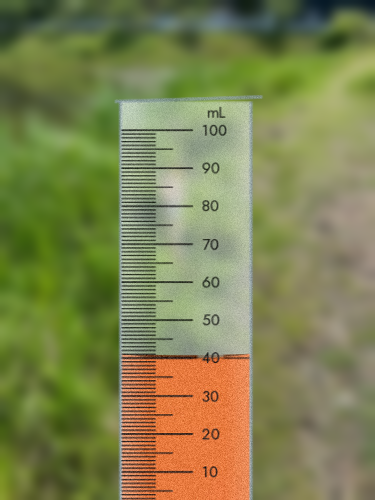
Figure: value=40 unit=mL
